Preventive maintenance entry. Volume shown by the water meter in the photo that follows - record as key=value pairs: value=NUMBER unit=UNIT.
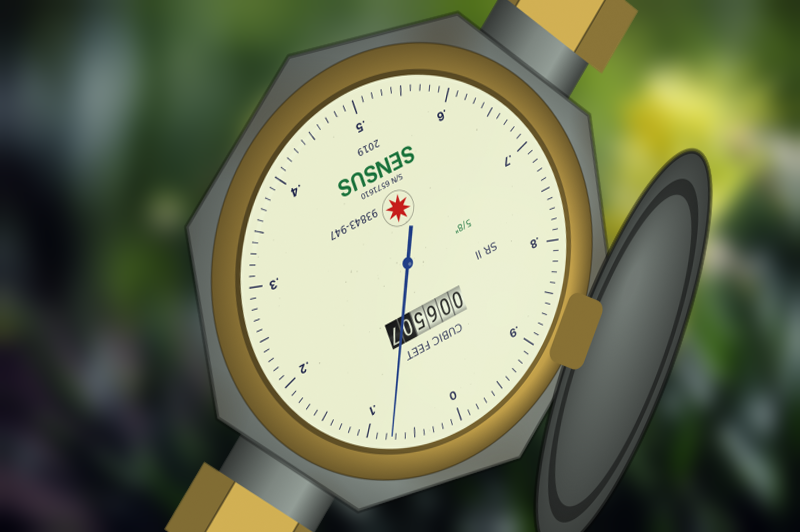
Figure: value=6507.07 unit=ft³
